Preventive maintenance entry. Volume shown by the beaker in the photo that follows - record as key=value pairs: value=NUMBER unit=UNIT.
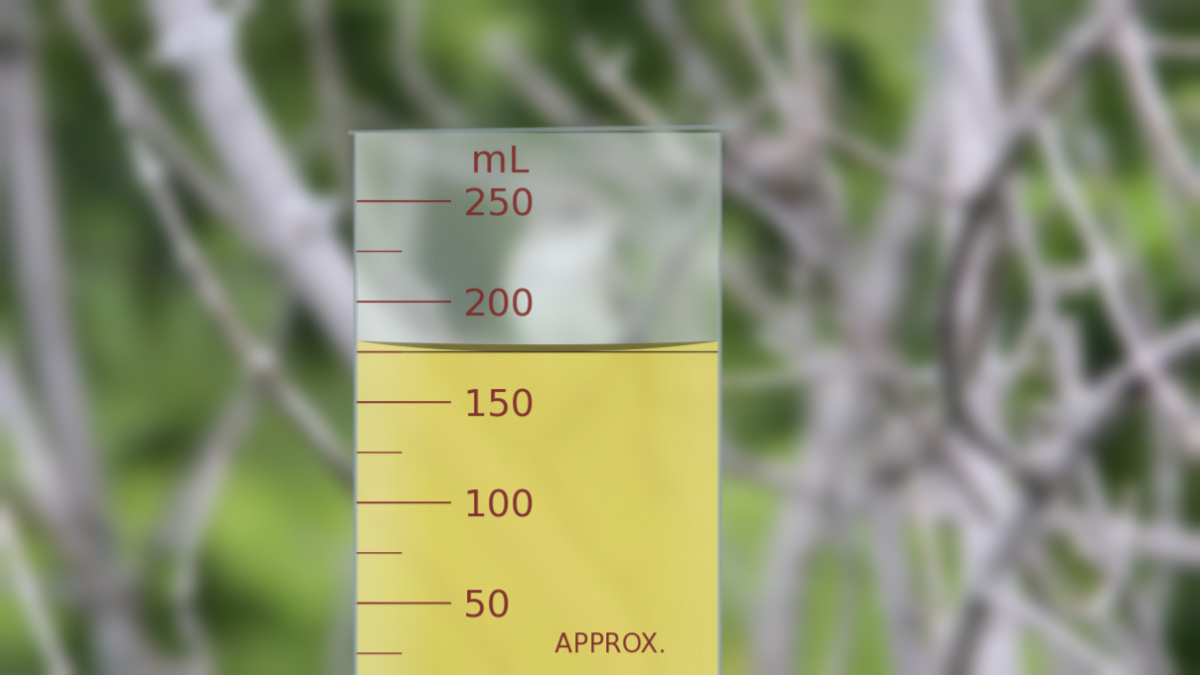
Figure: value=175 unit=mL
